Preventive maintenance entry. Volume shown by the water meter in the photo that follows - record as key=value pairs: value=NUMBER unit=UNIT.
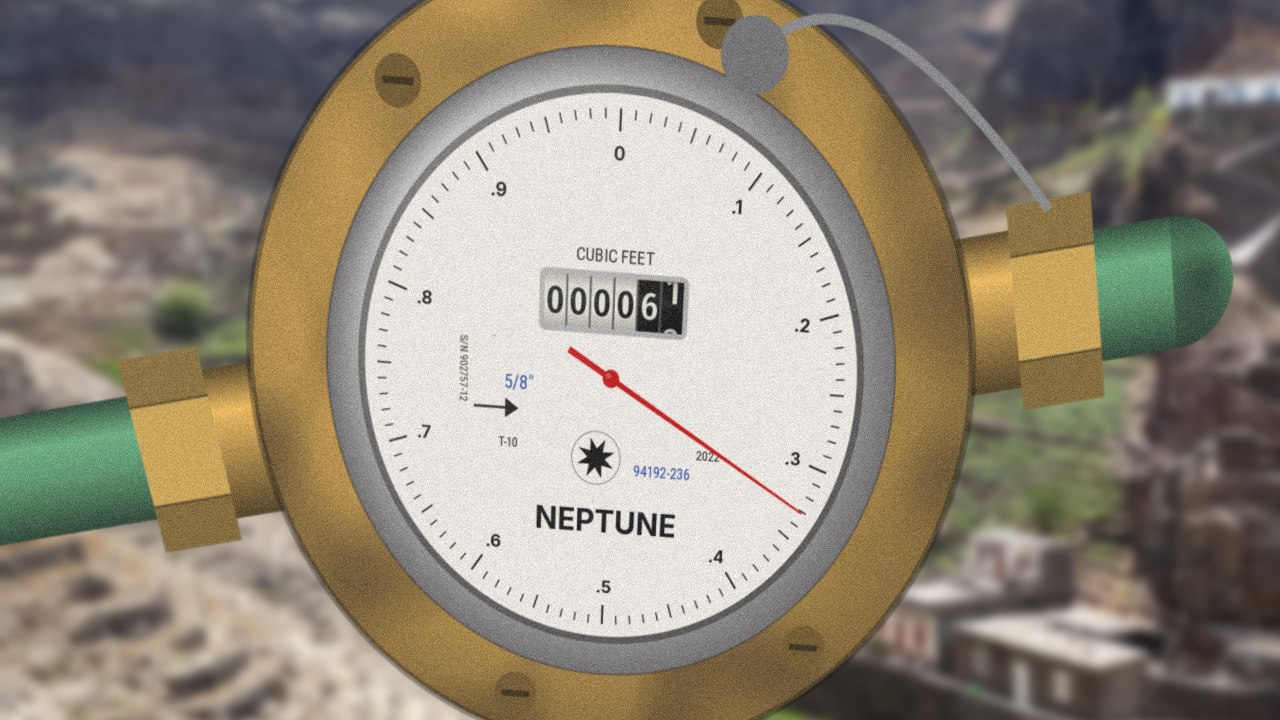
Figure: value=61.33 unit=ft³
